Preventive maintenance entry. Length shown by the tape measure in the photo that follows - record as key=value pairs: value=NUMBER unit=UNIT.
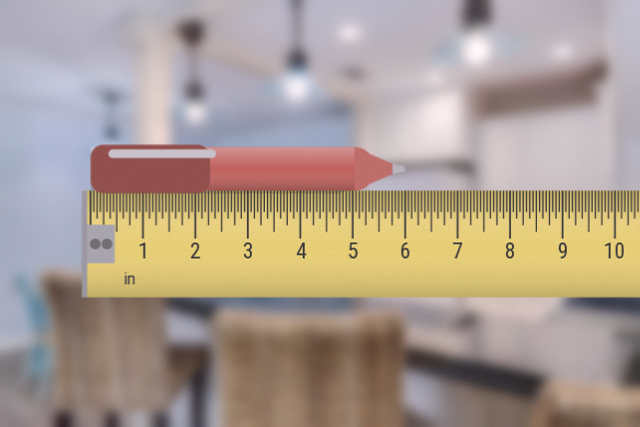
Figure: value=6 unit=in
